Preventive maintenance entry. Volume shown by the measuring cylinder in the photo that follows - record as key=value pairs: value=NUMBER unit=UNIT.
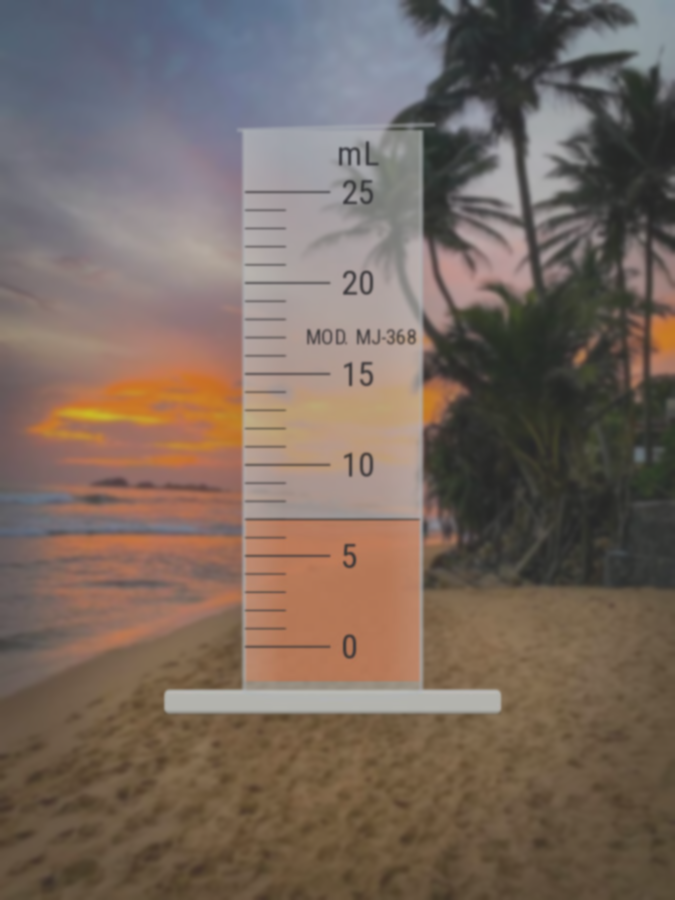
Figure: value=7 unit=mL
